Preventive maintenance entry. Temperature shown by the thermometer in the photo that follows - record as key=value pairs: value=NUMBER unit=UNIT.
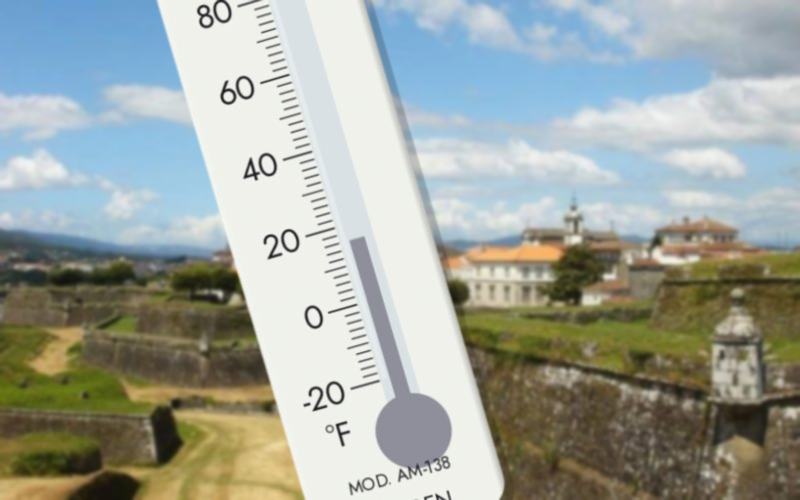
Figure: value=16 unit=°F
